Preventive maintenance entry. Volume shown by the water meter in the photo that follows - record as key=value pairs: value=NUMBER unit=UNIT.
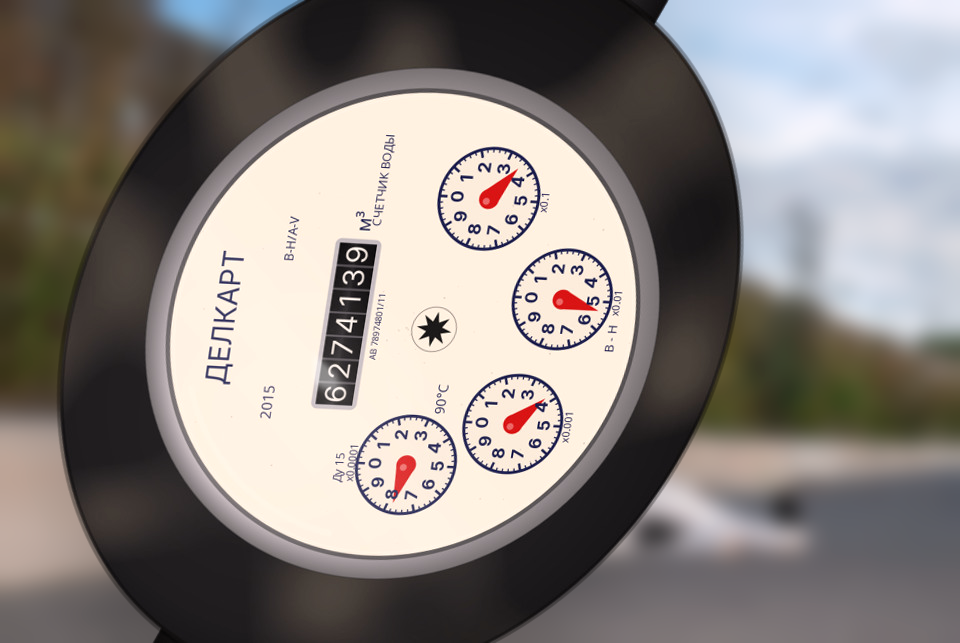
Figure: value=6274139.3537 unit=m³
